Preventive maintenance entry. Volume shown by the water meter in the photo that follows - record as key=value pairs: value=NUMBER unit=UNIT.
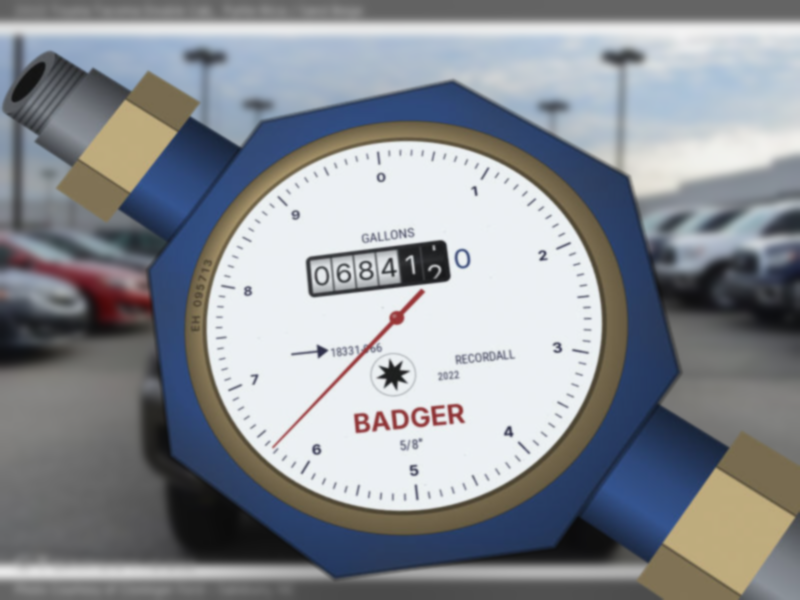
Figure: value=684116.3 unit=gal
